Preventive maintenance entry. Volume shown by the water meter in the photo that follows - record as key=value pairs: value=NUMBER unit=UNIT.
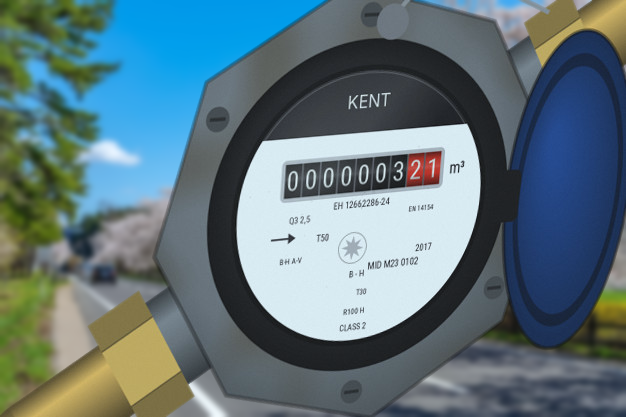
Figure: value=3.21 unit=m³
